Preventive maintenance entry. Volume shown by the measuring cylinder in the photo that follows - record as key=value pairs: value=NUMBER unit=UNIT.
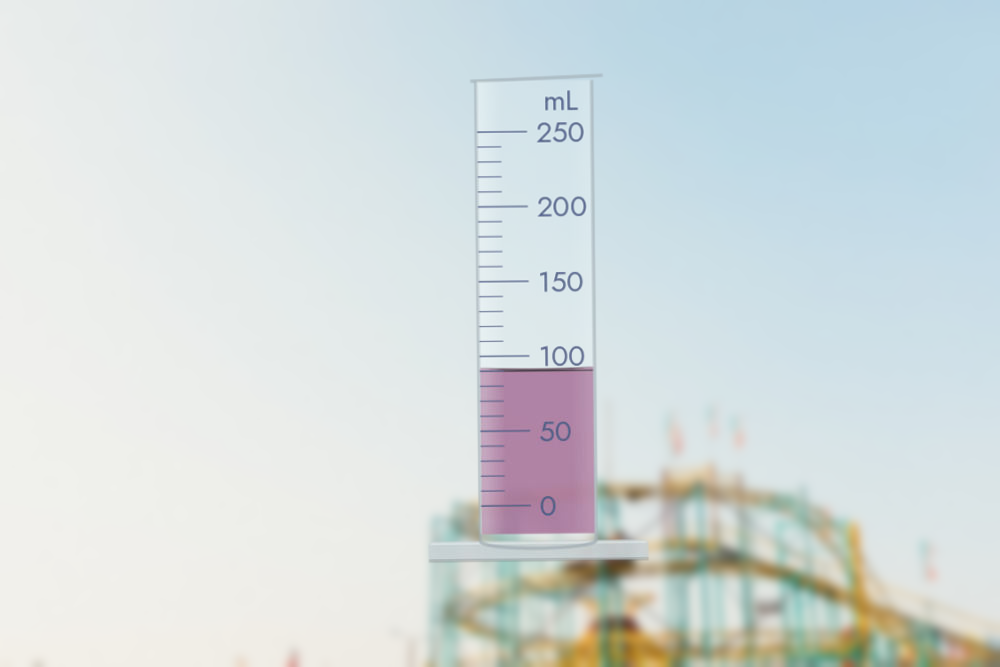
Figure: value=90 unit=mL
